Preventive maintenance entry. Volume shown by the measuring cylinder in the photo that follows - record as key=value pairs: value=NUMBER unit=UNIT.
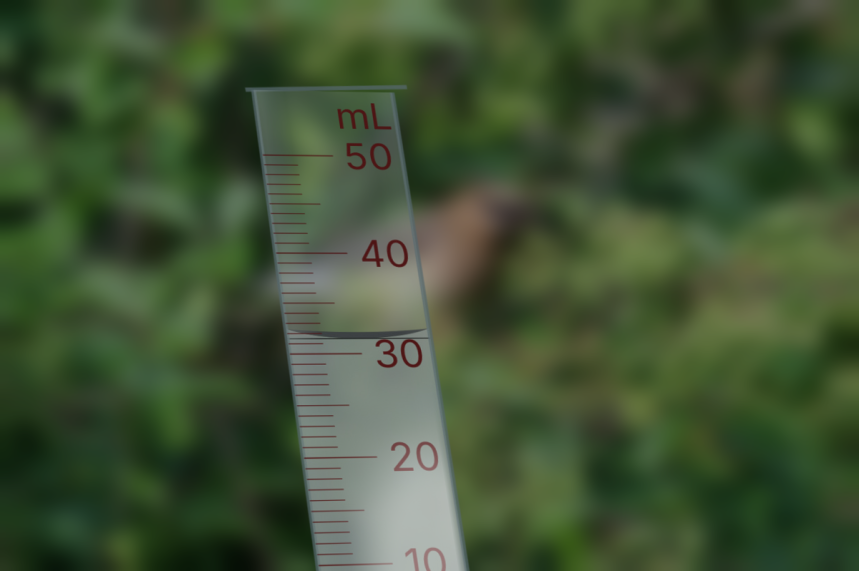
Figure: value=31.5 unit=mL
